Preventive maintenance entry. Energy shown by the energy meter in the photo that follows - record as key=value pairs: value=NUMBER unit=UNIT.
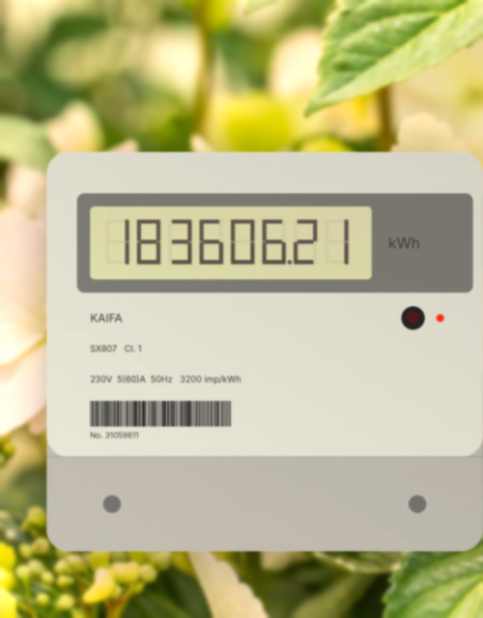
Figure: value=183606.21 unit=kWh
